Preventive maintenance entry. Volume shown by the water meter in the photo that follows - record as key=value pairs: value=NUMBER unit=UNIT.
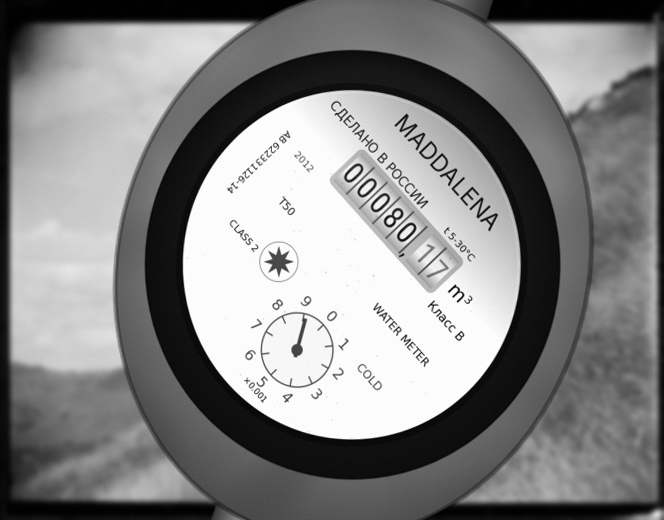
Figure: value=80.169 unit=m³
